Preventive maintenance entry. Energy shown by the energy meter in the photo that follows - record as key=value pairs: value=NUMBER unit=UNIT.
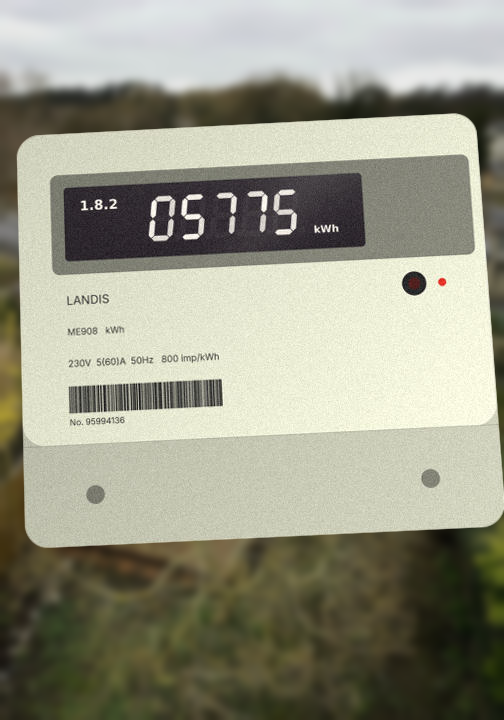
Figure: value=5775 unit=kWh
